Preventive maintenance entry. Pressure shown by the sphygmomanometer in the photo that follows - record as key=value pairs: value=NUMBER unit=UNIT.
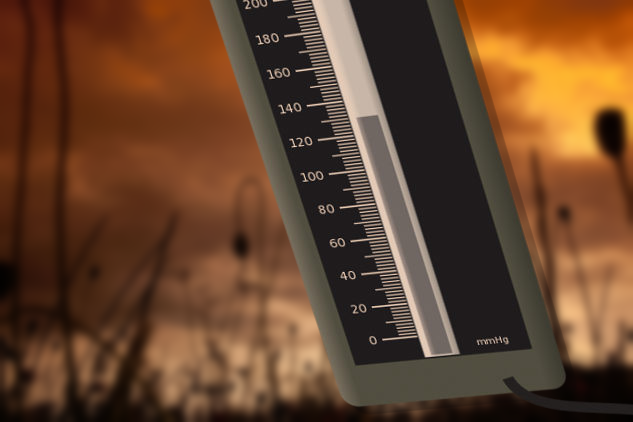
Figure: value=130 unit=mmHg
